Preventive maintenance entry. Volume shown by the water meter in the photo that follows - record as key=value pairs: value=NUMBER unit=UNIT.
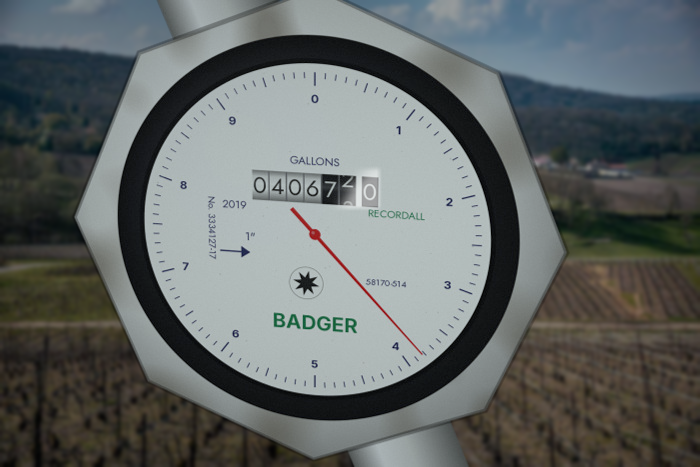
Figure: value=406723.8 unit=gal
